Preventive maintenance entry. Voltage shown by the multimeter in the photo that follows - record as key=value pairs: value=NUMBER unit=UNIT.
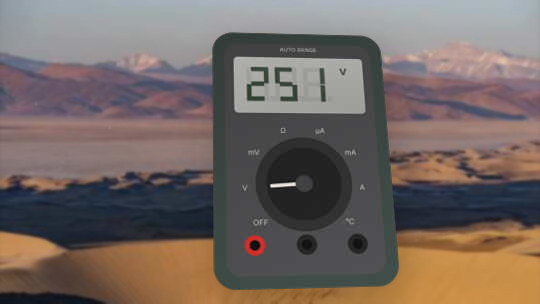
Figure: value=251 unit=V
